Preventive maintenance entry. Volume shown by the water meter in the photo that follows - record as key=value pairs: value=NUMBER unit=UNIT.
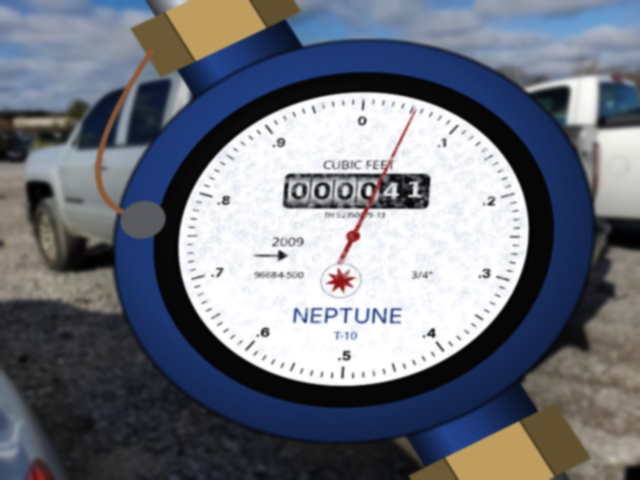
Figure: value=41.05 unit=ft³
